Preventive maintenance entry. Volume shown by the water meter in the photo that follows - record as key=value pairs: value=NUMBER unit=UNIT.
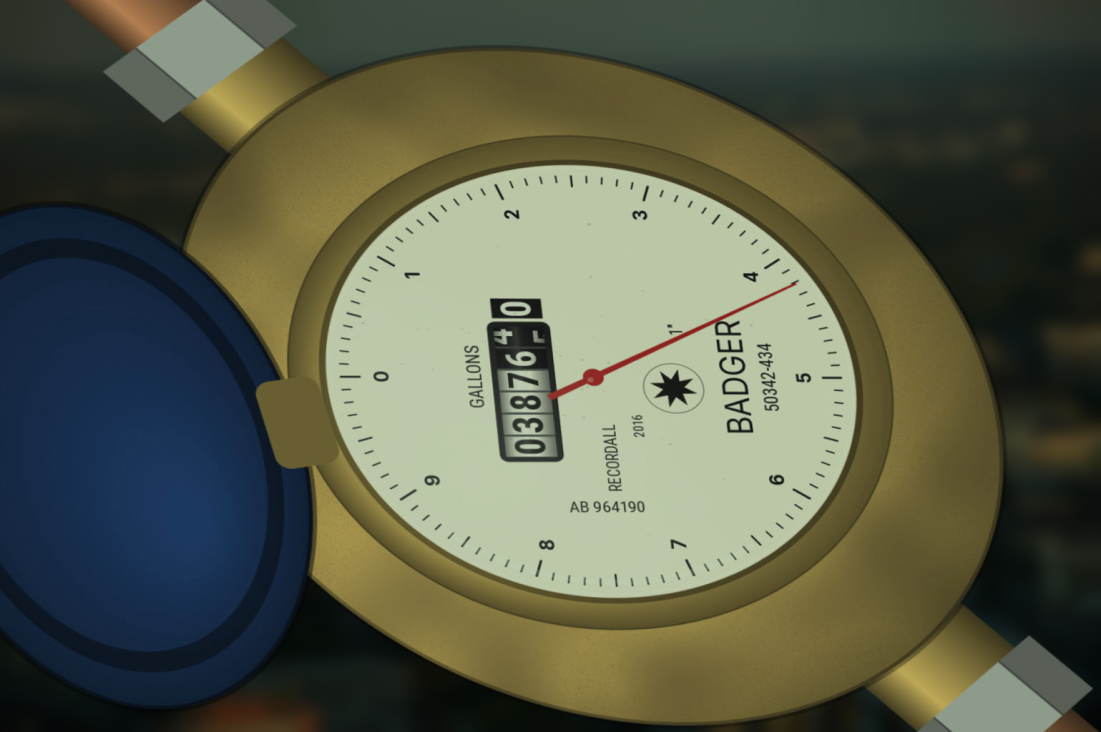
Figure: value=387644.2 unit=gal
